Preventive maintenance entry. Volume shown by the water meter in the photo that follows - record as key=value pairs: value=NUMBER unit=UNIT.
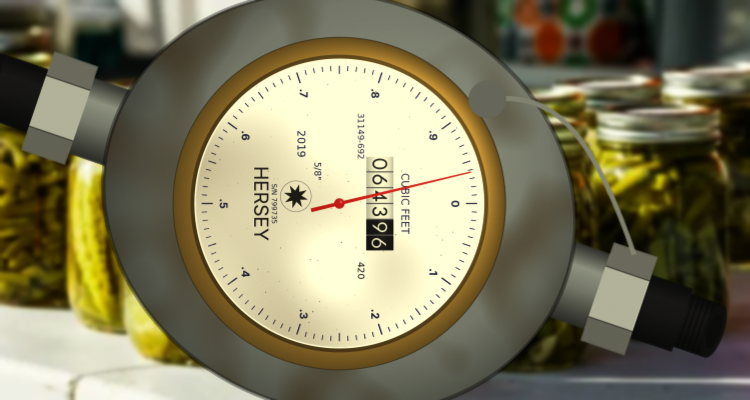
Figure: value=64395.96 unit=ft³
